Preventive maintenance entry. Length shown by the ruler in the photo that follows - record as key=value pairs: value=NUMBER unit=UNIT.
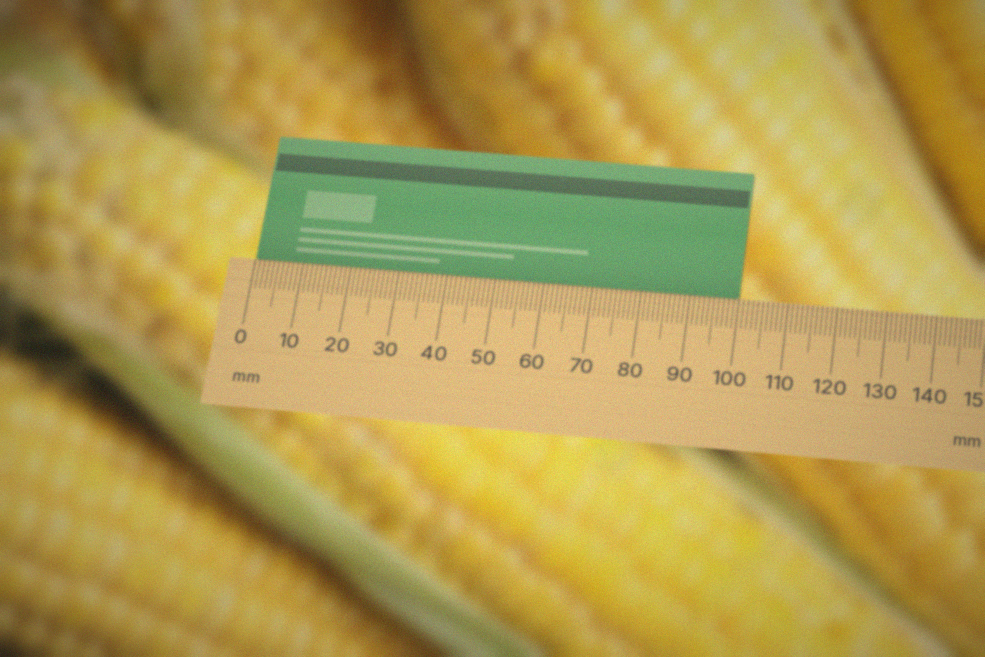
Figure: value=100 unit=mm
